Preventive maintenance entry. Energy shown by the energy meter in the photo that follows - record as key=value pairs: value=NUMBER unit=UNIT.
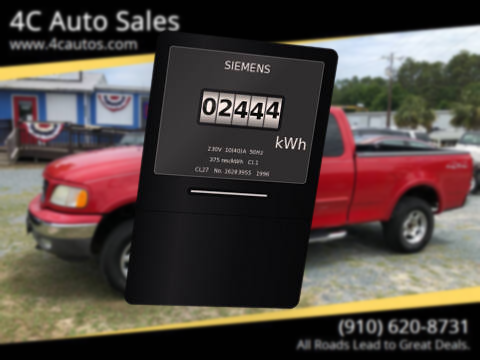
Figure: value=2444 unit=kWh
